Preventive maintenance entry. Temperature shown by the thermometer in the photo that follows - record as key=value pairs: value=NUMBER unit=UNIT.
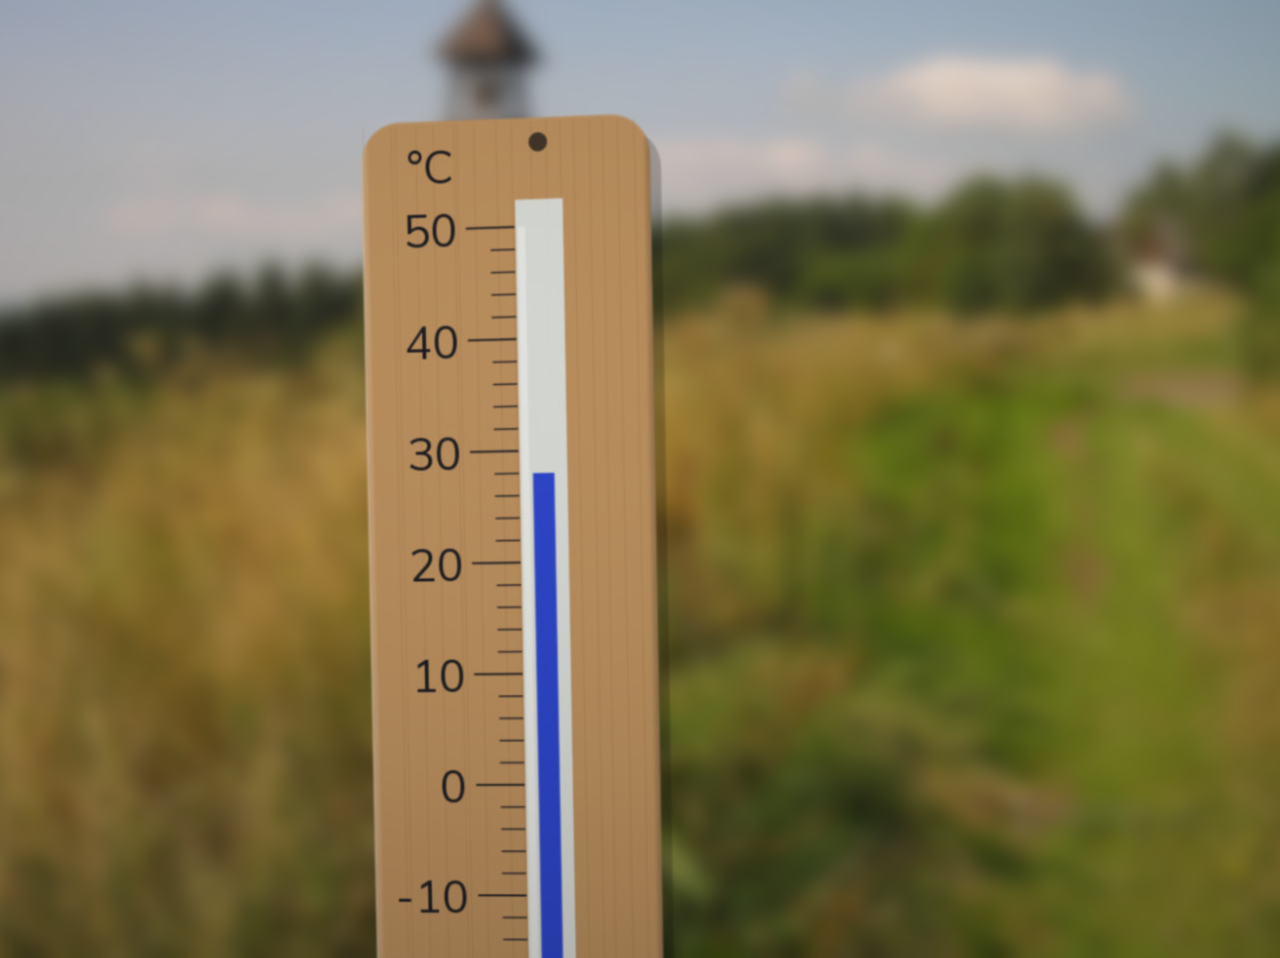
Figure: value=28 unit=°C
